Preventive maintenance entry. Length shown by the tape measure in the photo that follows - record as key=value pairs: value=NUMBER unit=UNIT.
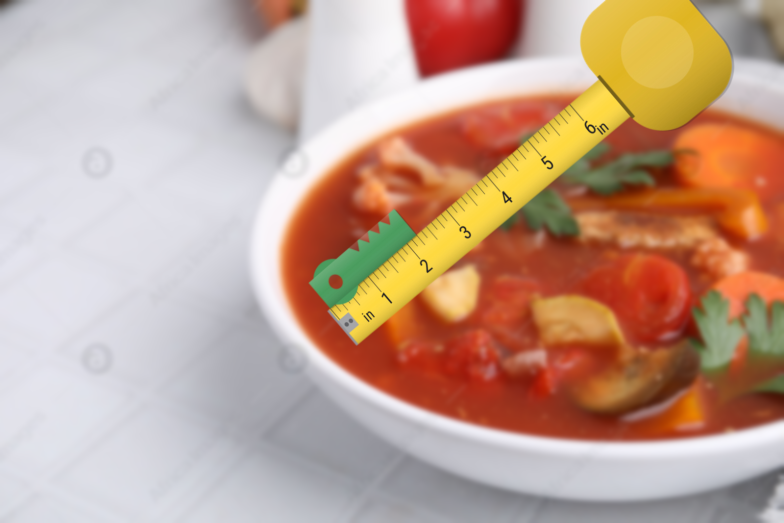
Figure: value=2.25 unit=in
